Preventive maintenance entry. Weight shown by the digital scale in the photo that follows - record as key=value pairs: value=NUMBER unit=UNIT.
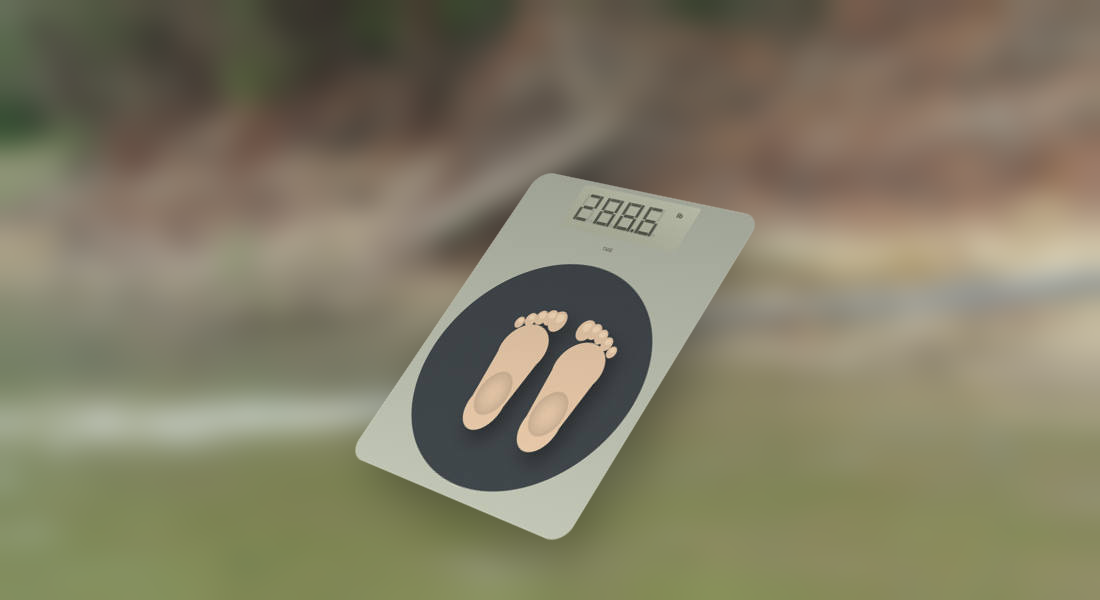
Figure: value=288.6 unit=lb
